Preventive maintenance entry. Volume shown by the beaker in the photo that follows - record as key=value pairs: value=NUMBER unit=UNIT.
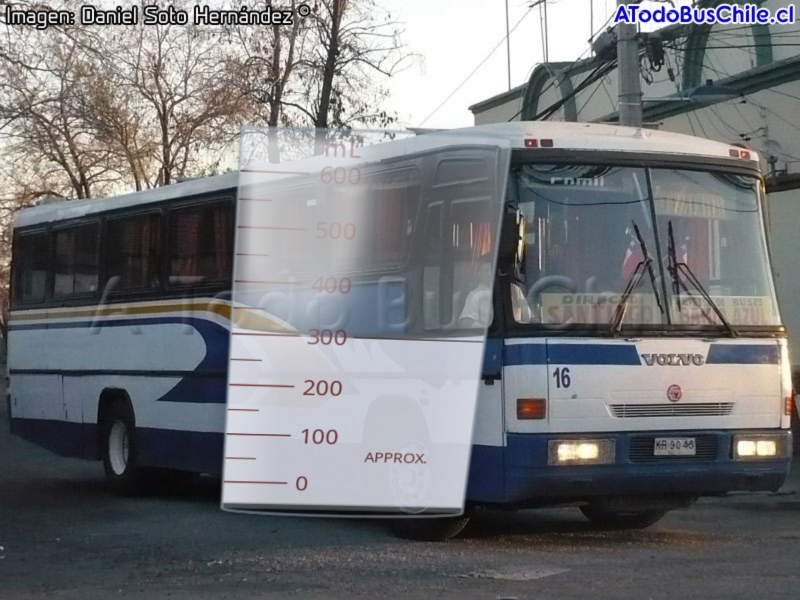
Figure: value=300 unit=mL
